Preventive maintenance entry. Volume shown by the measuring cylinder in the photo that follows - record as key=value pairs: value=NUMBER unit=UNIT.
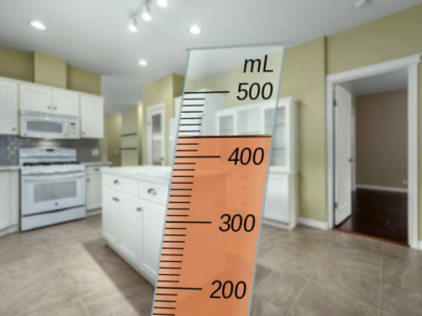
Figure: value=430 unit=mL
